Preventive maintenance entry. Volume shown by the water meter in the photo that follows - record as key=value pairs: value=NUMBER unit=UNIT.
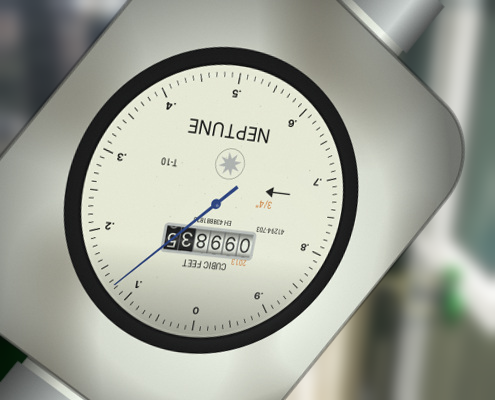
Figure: value=99835.12 unit=ft³
